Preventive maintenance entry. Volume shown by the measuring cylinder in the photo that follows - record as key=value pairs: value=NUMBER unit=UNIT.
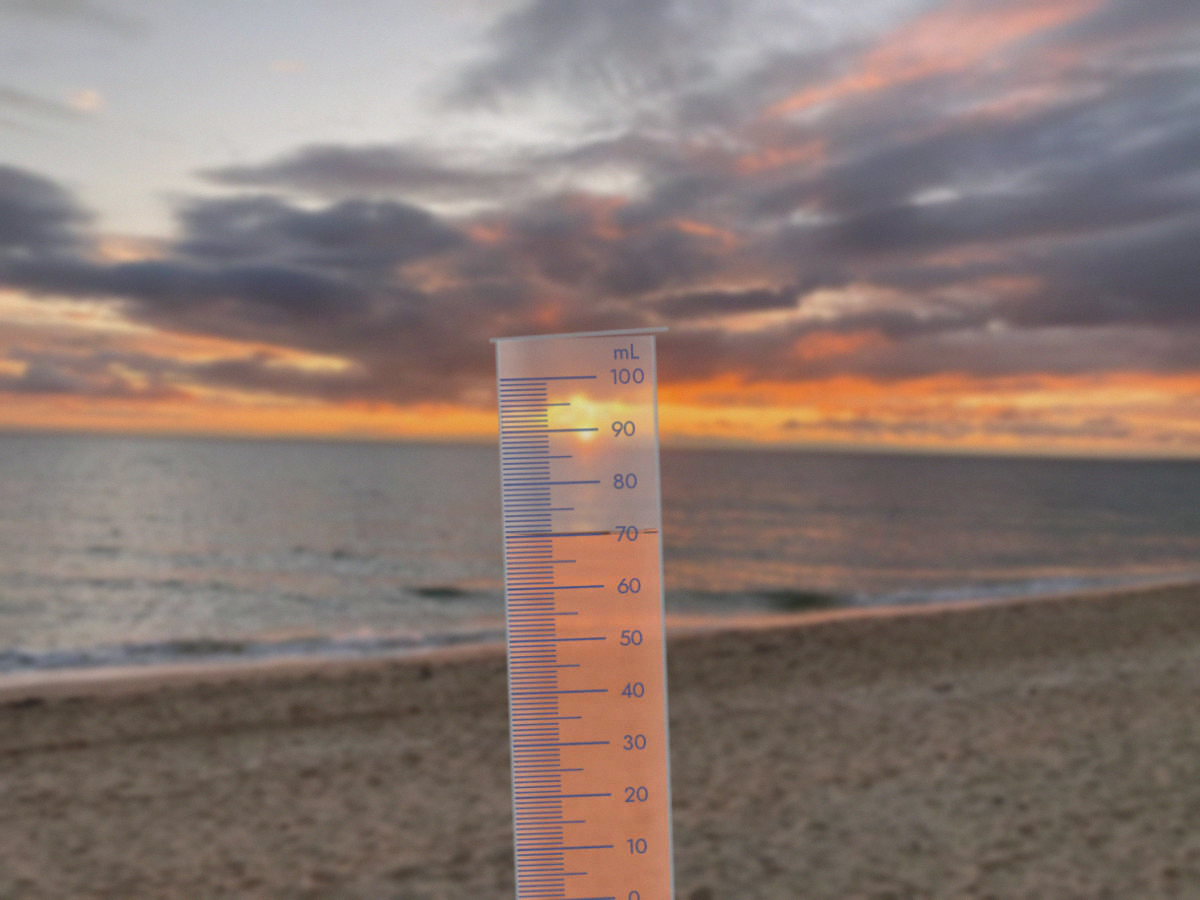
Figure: value=70 unit=mL
